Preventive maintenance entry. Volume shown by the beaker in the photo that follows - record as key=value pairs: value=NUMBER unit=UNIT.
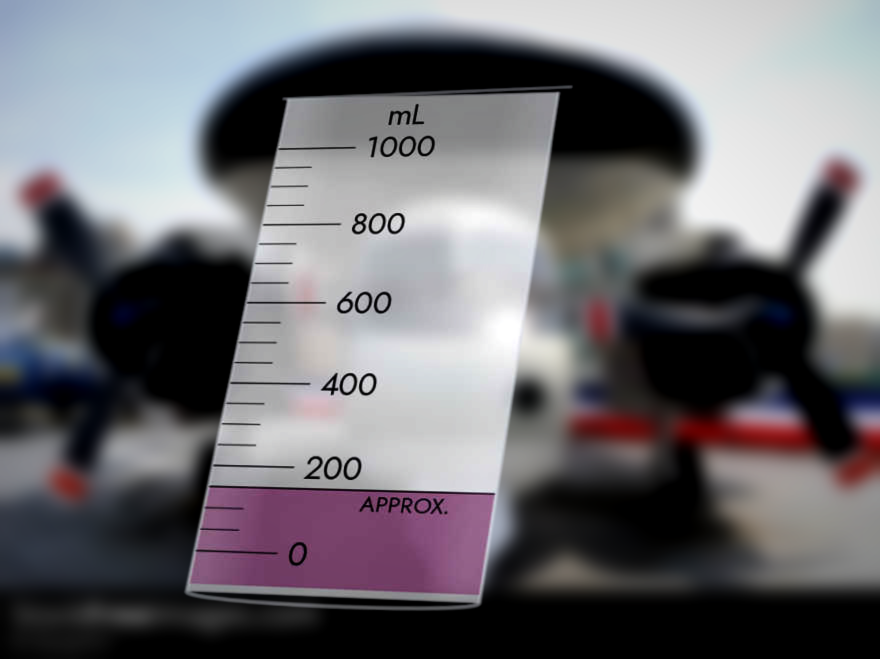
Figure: value=150 unit=mL
